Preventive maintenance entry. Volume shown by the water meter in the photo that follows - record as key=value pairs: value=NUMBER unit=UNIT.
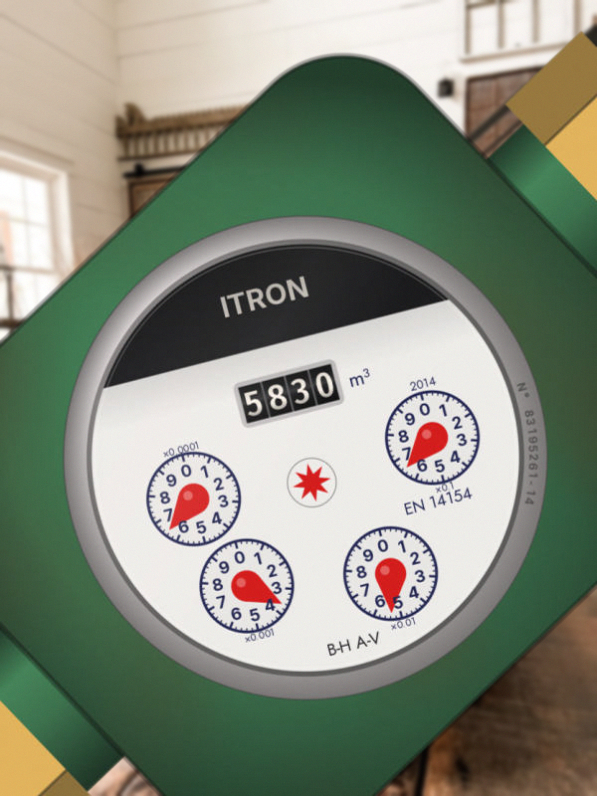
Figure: value=5830.6536 unit=m³
